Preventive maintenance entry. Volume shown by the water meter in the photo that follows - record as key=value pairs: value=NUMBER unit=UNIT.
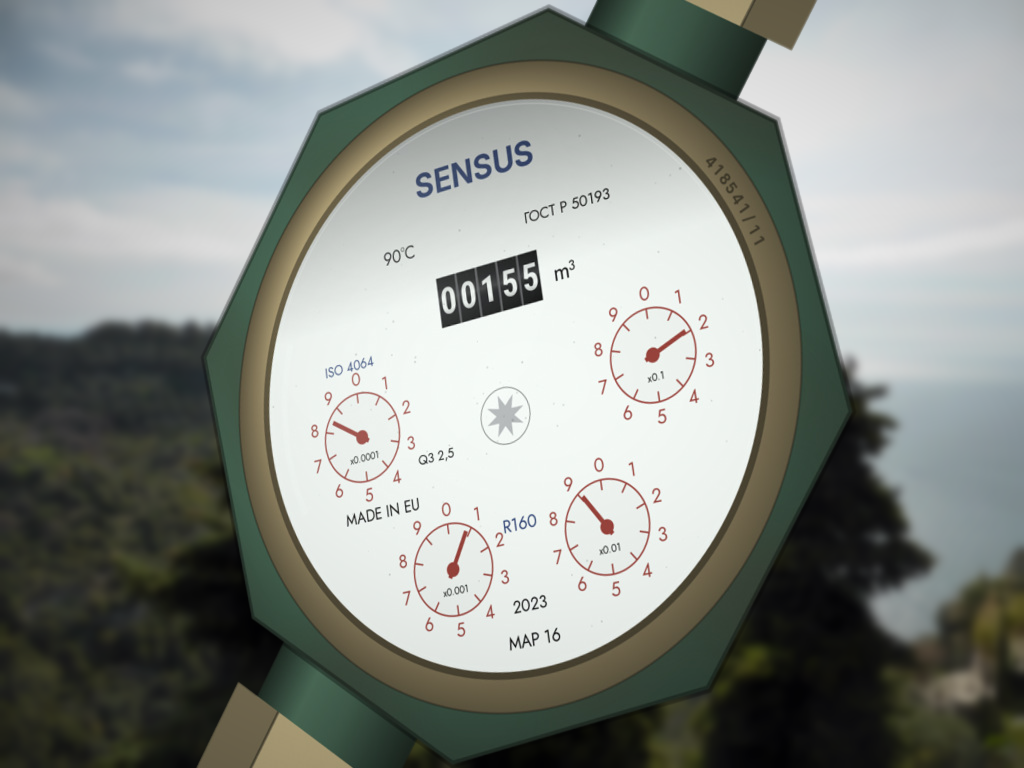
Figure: value=155.1908 unit=m³
